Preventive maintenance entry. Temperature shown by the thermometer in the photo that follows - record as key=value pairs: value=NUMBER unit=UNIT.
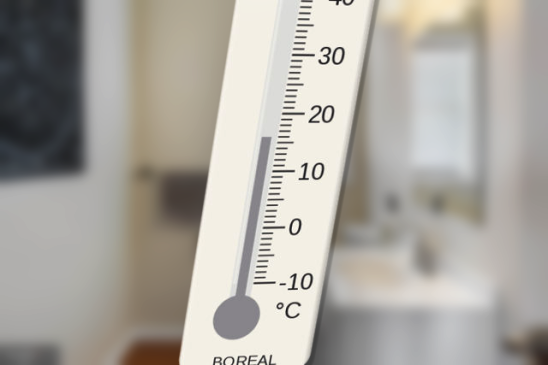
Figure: value=16 unit=°C
